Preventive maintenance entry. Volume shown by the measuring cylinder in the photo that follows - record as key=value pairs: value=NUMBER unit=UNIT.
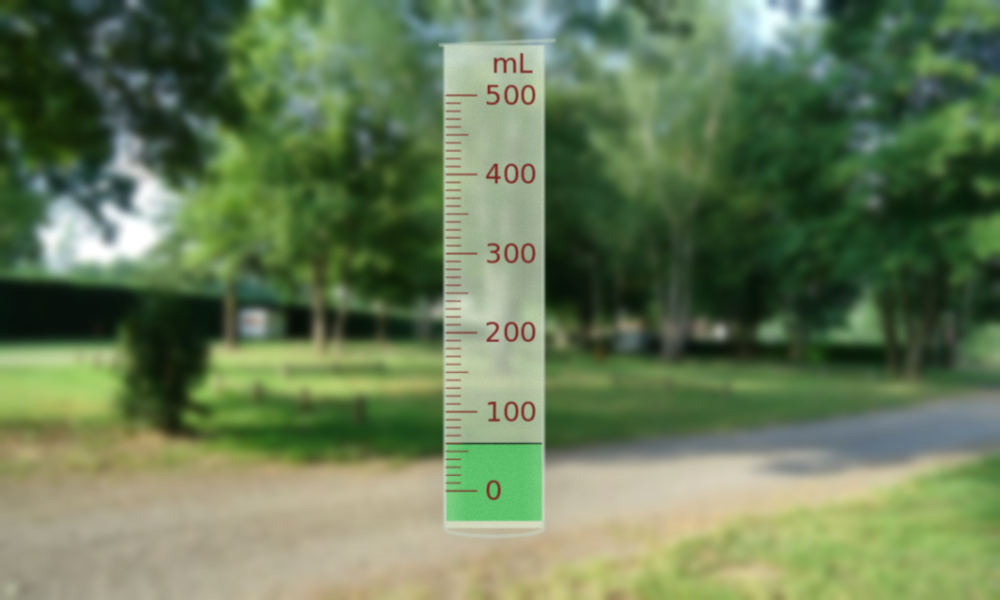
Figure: value=60 unit=mL
